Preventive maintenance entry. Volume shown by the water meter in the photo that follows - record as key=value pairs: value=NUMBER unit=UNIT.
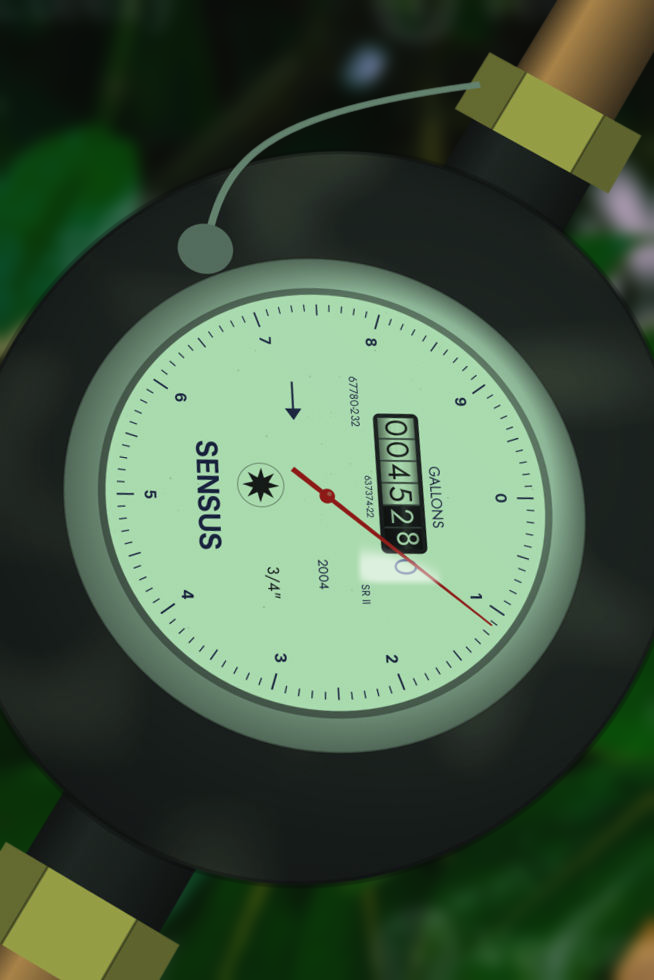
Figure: value=45281.1 unit=gal
